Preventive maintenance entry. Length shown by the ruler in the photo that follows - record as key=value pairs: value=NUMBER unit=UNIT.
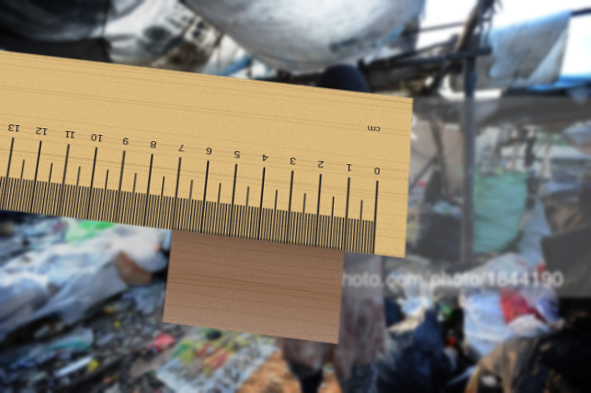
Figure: value=6 unit=cm
